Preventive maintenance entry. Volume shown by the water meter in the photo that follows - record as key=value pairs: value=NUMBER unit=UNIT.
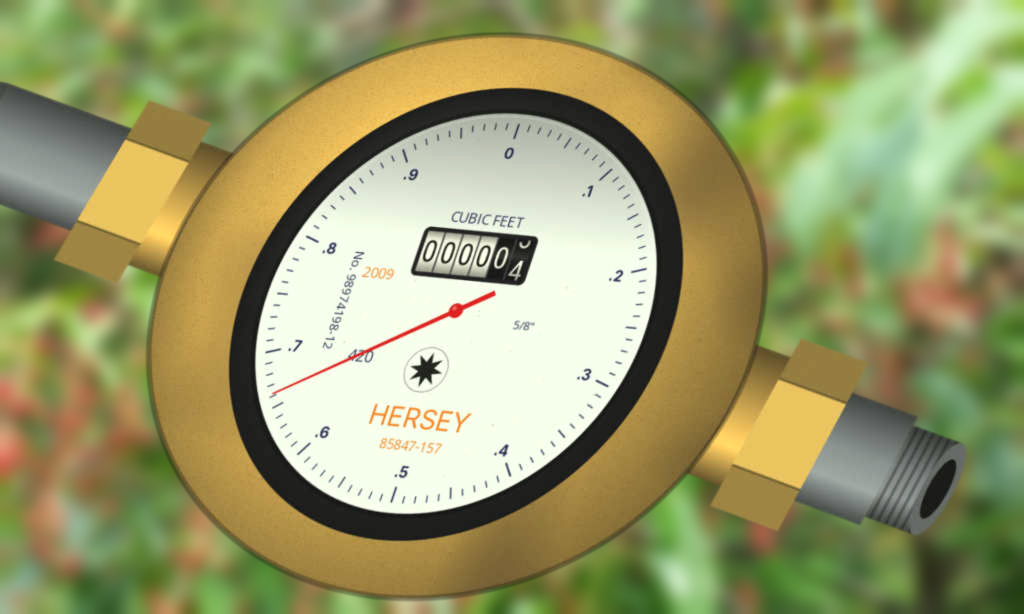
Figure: value=3.66 unit=ft³
